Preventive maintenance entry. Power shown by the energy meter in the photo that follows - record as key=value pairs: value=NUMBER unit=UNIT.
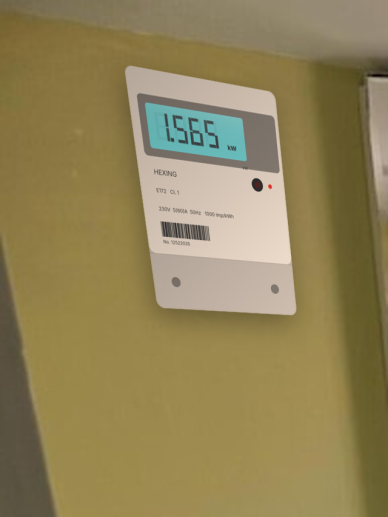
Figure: value=1.565 unit=kW
